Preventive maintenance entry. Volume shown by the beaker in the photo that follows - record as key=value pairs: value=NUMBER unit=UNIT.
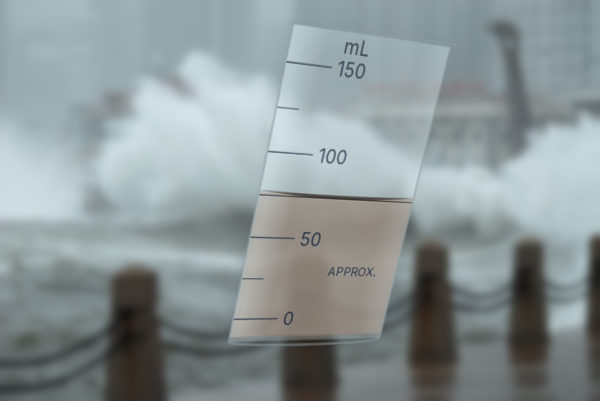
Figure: value=75 unit=mL
